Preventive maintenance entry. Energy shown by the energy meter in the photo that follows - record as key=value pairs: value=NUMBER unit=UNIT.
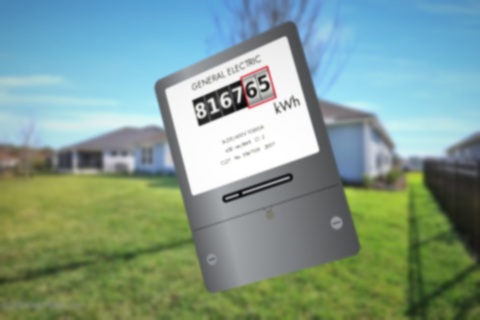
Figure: value=8167.65 unit=kWh
